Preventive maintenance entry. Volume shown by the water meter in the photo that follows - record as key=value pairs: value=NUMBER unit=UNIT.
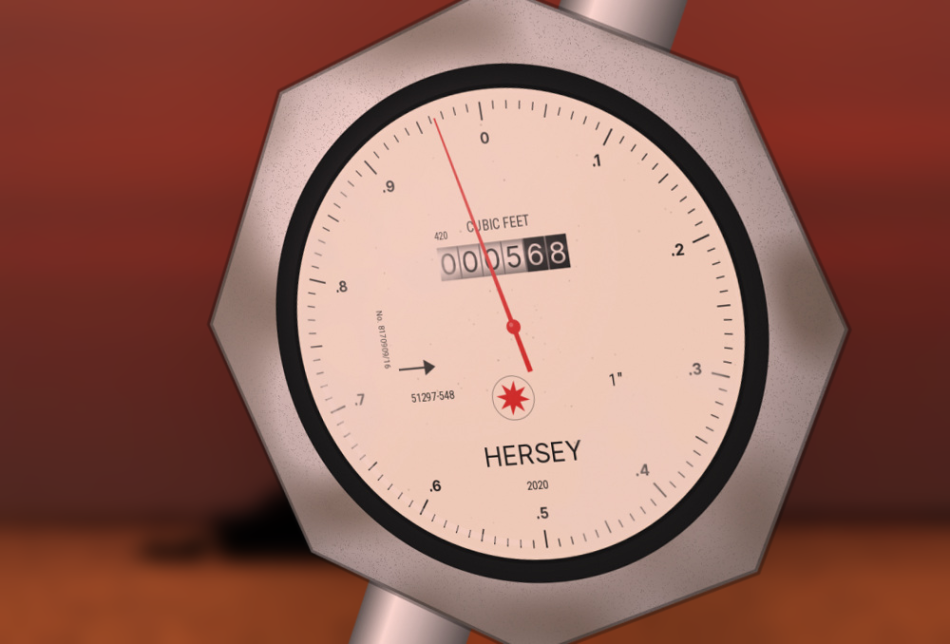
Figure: value=567.96 unit=ft³
